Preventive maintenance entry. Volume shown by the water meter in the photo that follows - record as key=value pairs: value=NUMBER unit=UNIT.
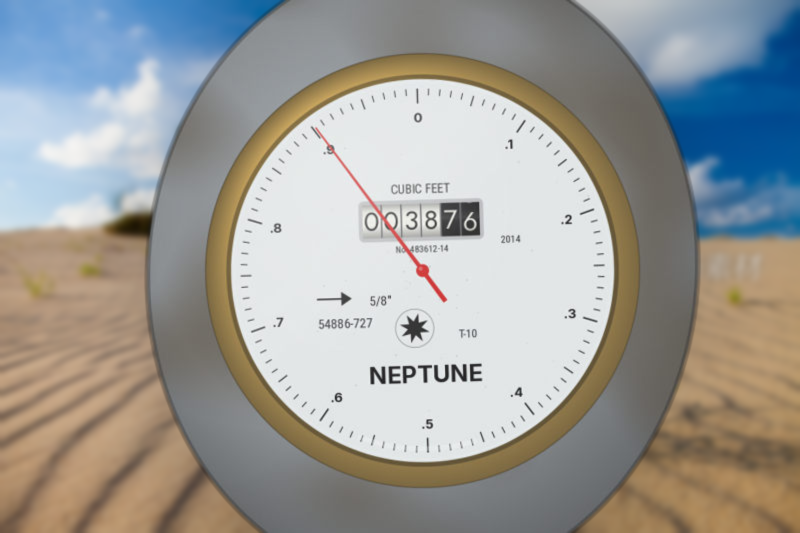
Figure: value=3875.90 unit=ft³
